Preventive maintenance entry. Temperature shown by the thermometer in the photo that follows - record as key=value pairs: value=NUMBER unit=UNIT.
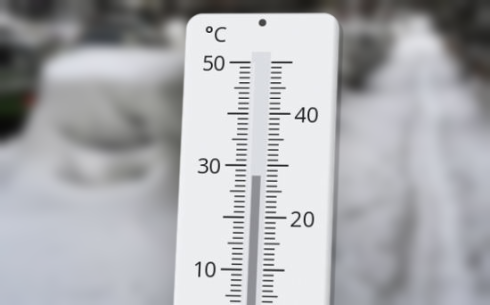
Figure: value=28 unit=°C
